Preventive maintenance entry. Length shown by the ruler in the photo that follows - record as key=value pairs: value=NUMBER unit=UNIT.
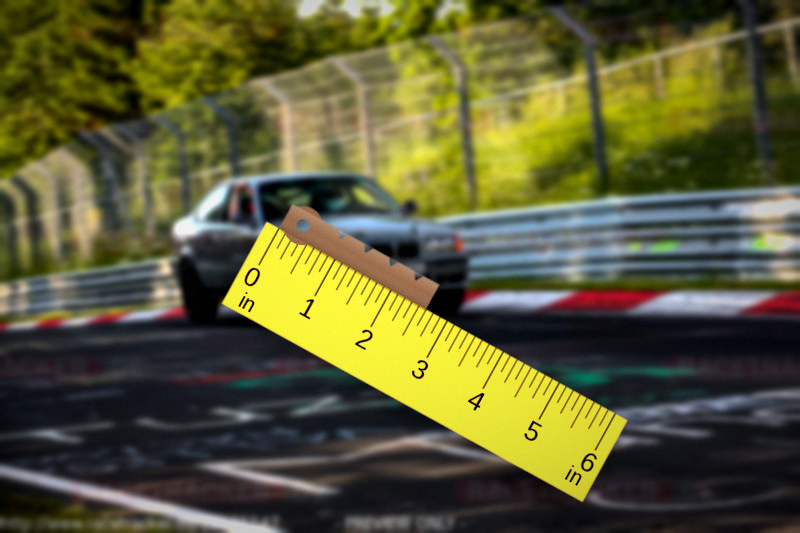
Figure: value=2.625 unit=in
